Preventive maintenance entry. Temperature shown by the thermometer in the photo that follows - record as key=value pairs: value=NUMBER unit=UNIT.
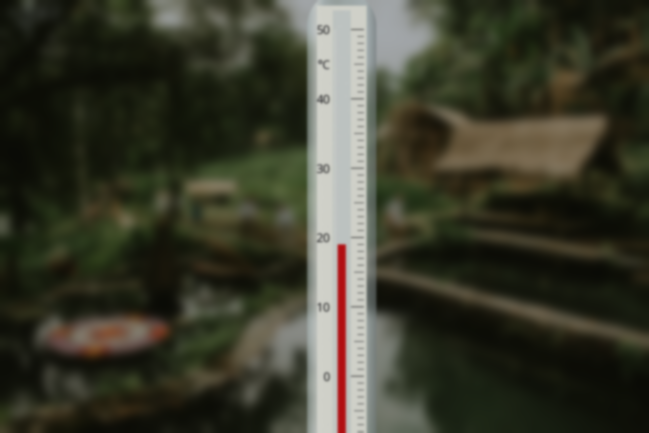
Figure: value=19 unit=°C
